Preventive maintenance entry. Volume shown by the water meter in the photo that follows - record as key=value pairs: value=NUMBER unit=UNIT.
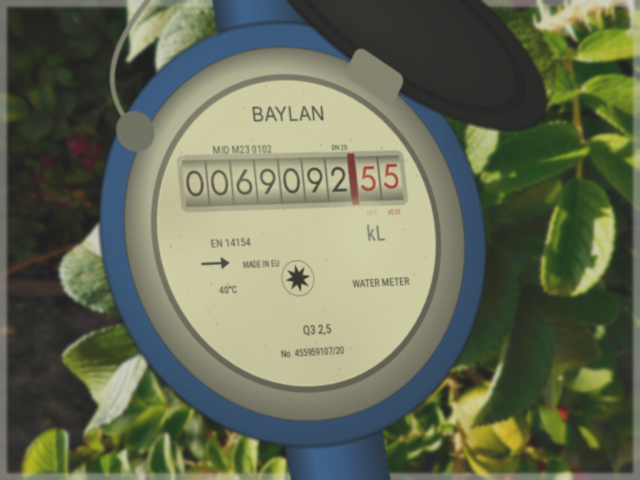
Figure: value=69092.55 unit=kL
